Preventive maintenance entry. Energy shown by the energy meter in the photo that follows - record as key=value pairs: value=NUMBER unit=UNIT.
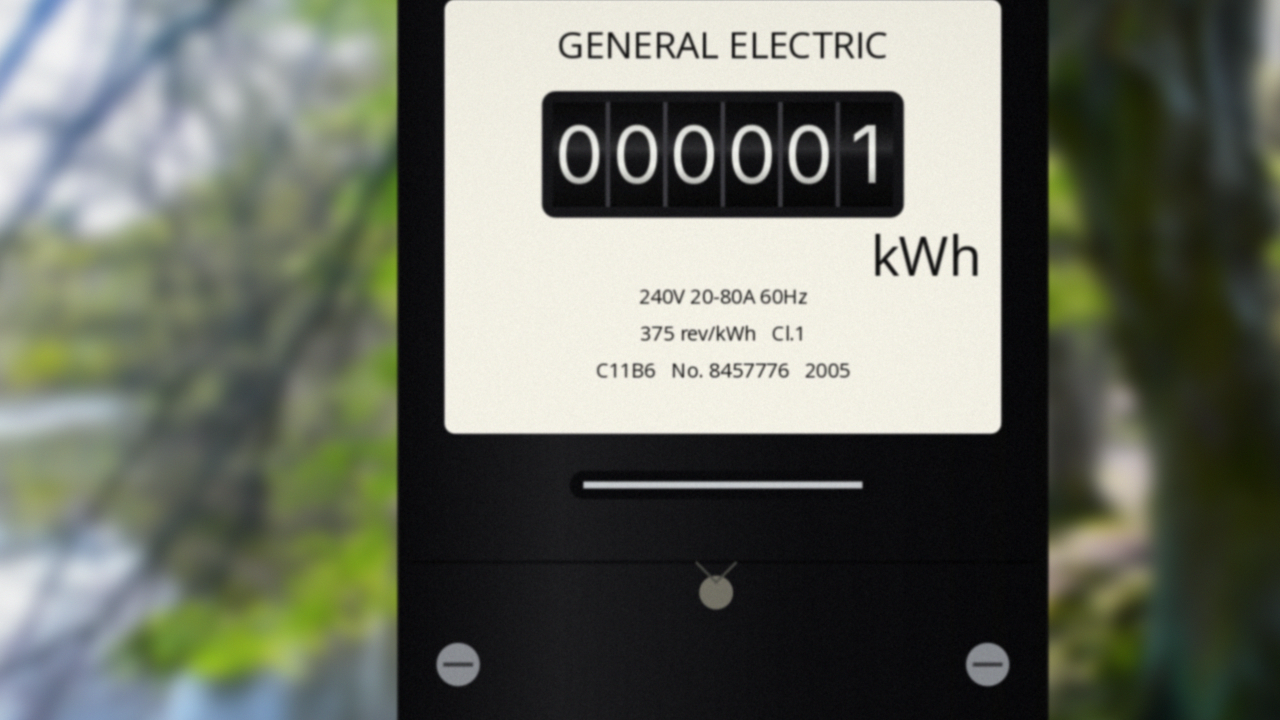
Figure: value=1 unit=kWh
